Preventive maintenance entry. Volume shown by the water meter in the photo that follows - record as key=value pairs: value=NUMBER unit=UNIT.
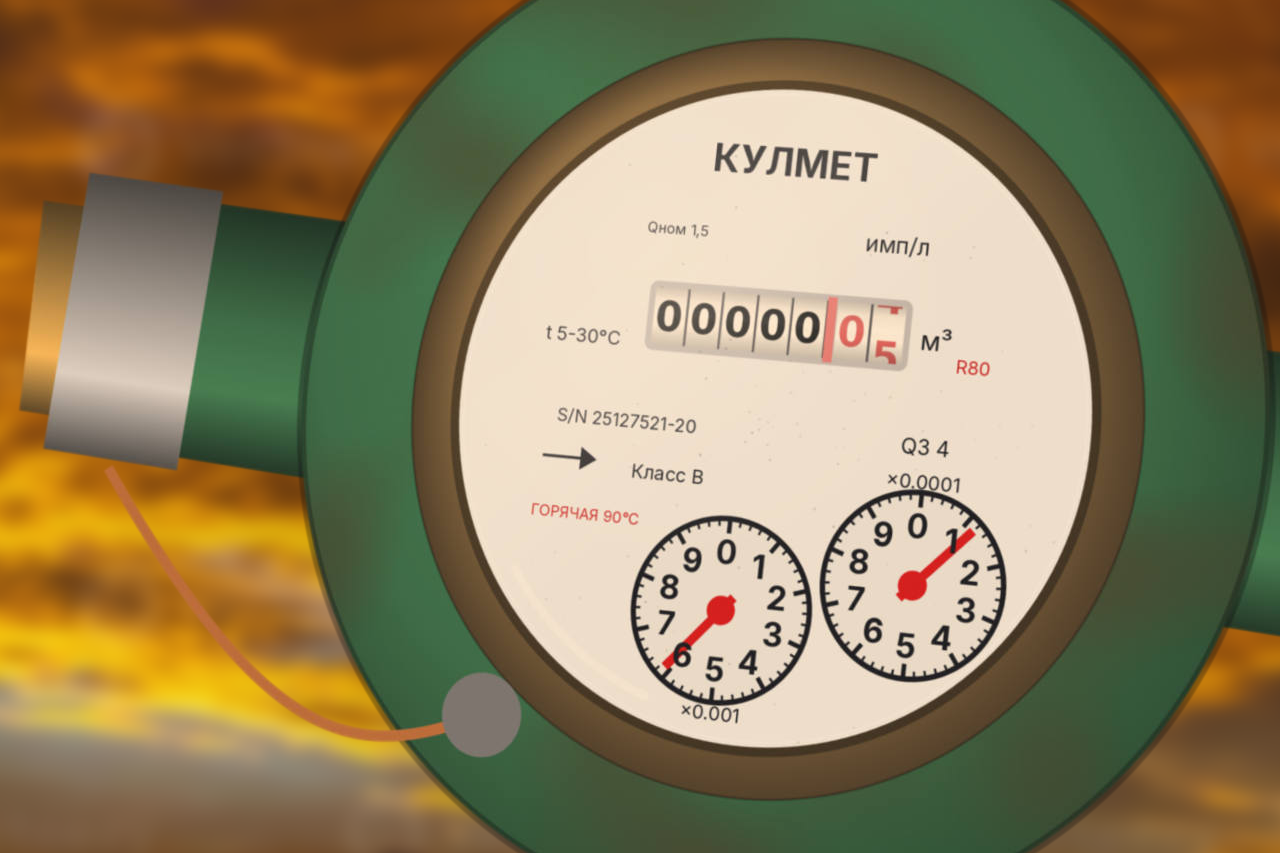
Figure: value=0.0461 unit=m³
